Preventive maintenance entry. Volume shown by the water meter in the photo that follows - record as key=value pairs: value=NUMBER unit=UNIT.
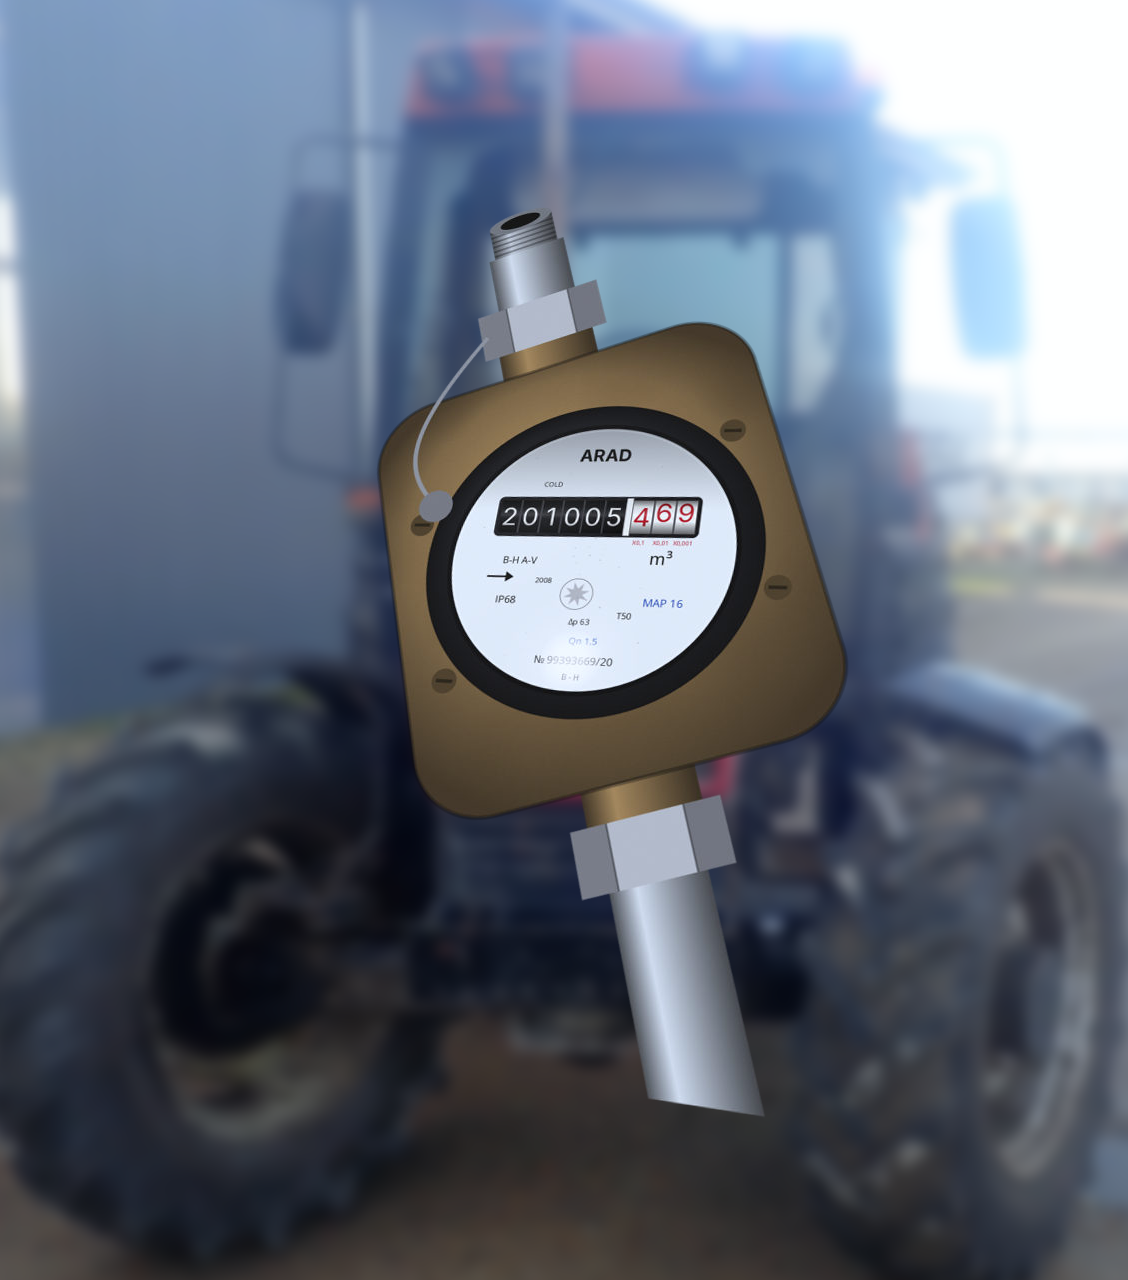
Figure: value=201005.469 unit=m³
